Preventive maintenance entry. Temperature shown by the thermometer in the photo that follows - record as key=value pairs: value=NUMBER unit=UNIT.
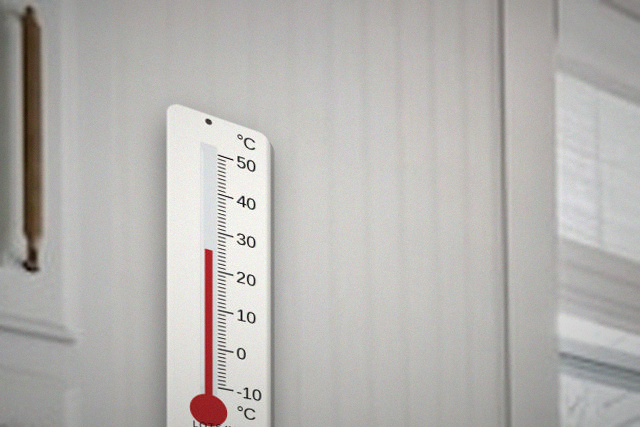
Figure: value=25 unit=°C
